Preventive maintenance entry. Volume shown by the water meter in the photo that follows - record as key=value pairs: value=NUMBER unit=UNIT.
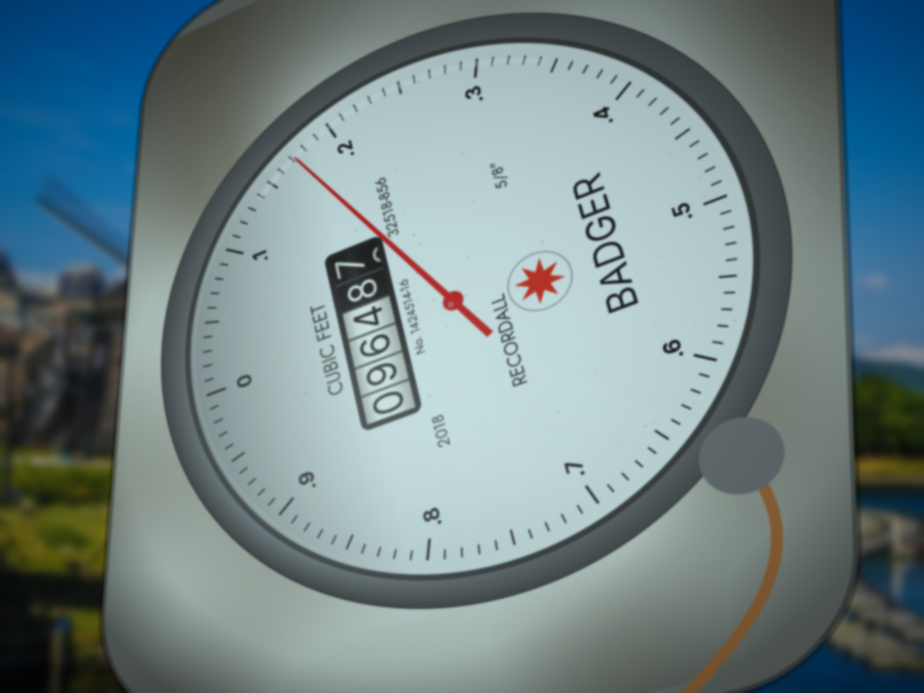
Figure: value=96487.17 unit=ft³
